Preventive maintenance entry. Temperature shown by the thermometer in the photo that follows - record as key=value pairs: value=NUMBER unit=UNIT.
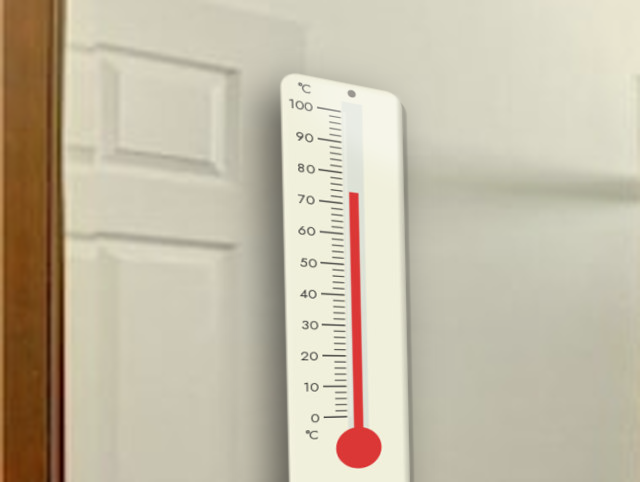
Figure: value=74 unit=°C
